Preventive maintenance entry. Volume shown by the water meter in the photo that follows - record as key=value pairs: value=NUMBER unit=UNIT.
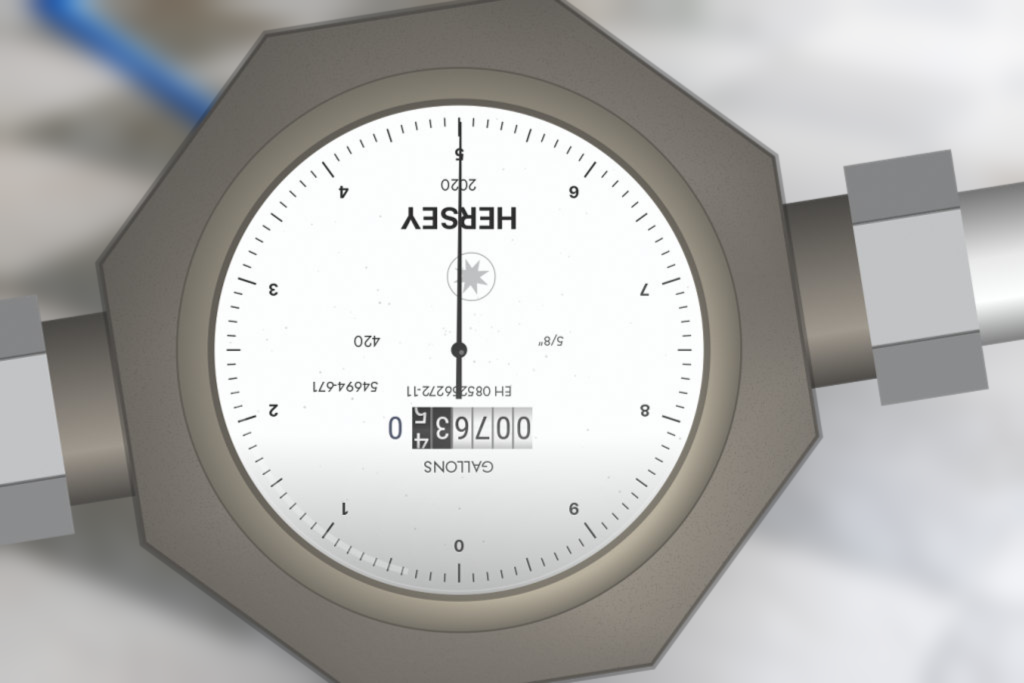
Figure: value=76345.0 unit=gal
